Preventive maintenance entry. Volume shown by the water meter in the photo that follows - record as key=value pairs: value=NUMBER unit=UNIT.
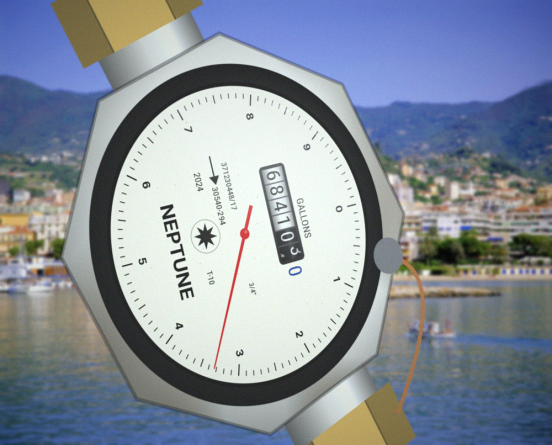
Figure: value=6841033.3 unit=gal
